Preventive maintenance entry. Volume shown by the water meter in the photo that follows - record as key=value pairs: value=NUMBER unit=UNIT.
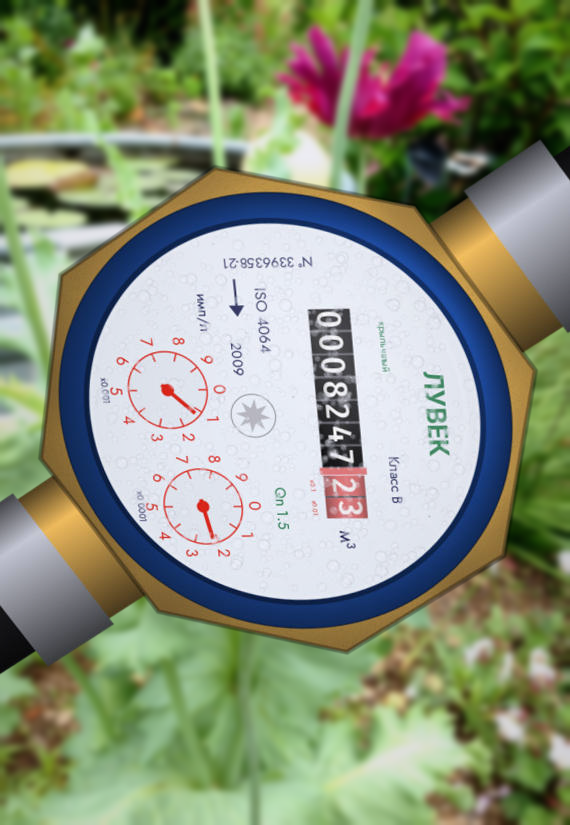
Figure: value=8247.2312 unit=m³
